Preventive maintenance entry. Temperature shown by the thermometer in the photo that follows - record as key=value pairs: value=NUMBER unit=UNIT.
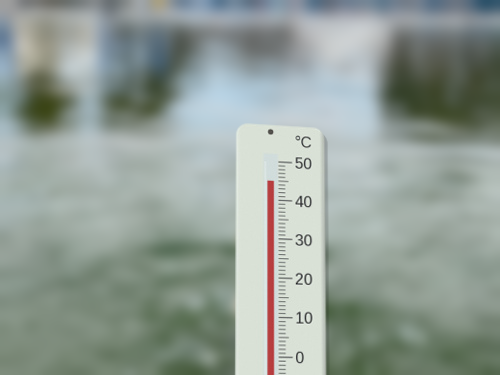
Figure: value=45 unit=°C
